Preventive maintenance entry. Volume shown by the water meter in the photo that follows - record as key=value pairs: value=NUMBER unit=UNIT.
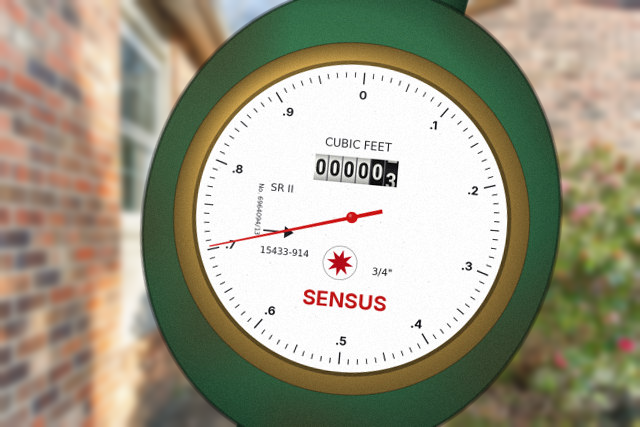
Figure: value=2.70 unit=ft³
